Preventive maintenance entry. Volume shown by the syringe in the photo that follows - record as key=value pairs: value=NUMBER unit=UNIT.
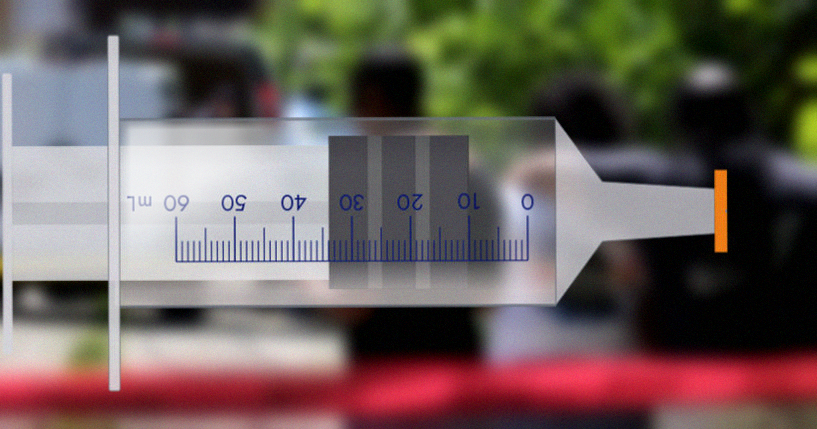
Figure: value=10 unit=mL
